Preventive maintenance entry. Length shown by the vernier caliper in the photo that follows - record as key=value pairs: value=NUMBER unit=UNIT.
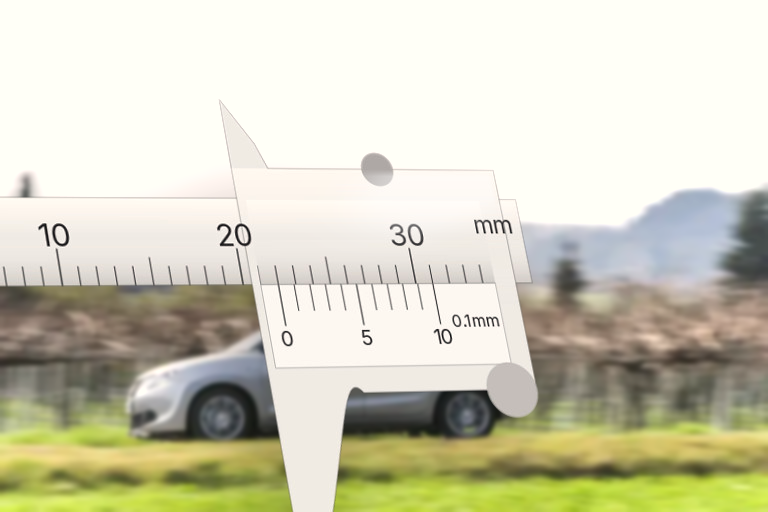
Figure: value=22.0 unit=mm
